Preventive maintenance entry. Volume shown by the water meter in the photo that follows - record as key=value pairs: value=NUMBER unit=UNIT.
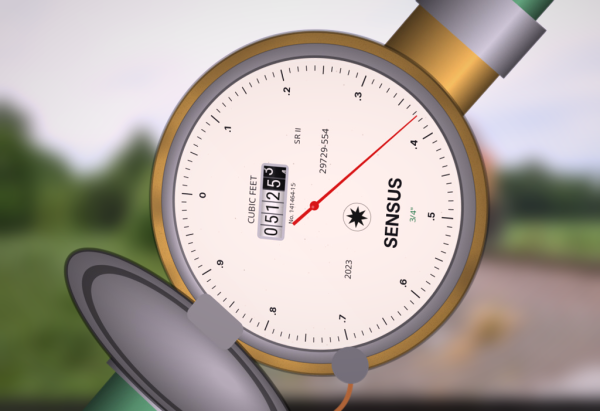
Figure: value=51253.37 unit=ft³
